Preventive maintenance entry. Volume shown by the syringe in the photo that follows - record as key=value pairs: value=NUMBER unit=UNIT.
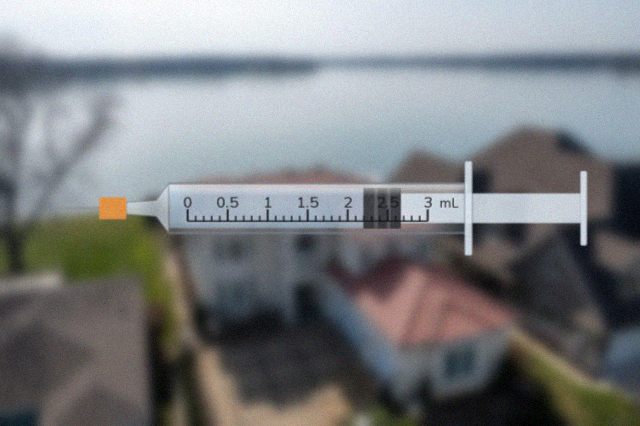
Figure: value=2.2 unit=mL
